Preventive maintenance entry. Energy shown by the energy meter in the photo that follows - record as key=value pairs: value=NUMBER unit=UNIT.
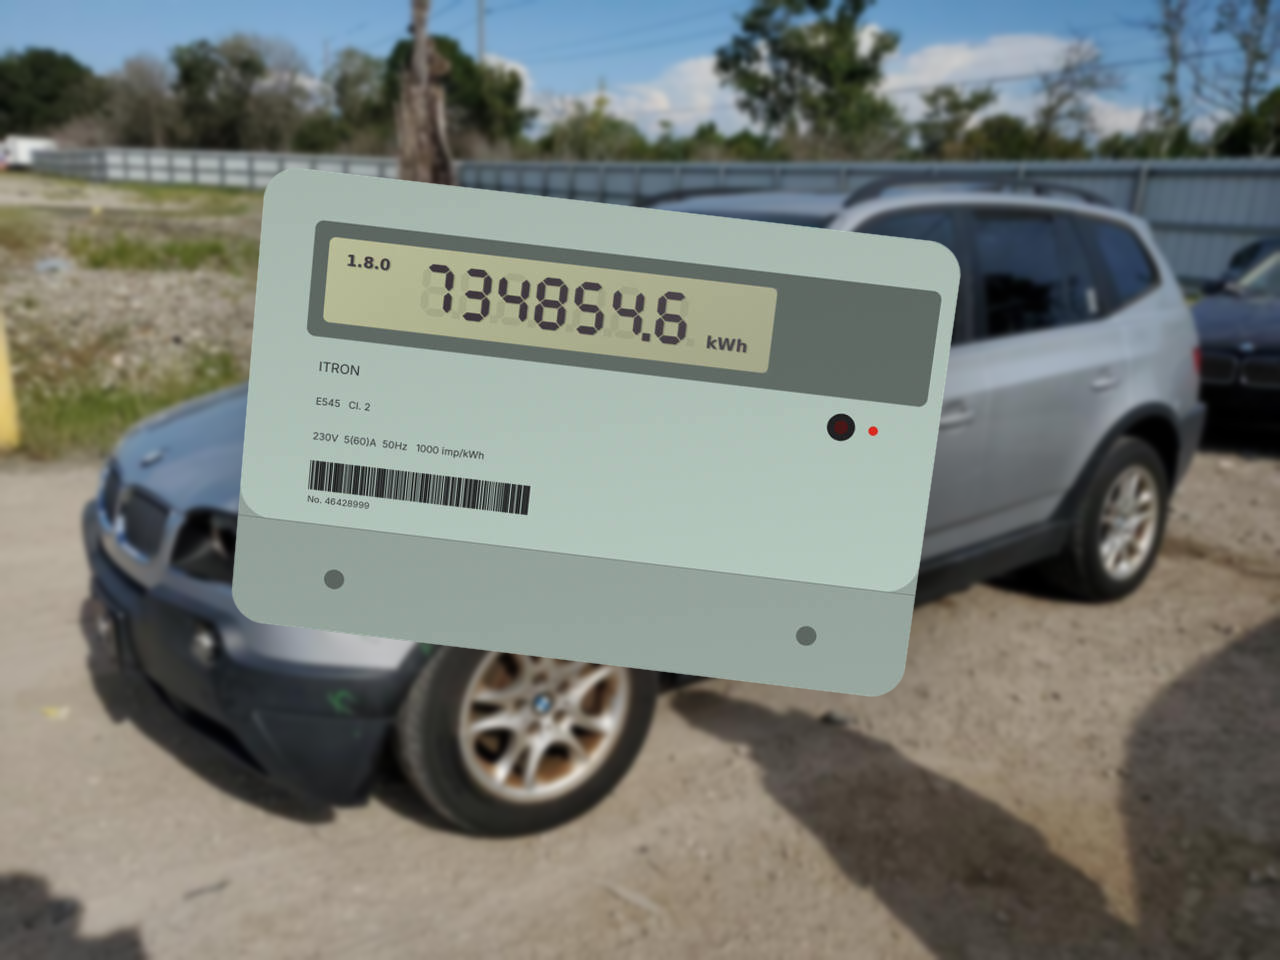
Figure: value=734854.6 unit=kWh
